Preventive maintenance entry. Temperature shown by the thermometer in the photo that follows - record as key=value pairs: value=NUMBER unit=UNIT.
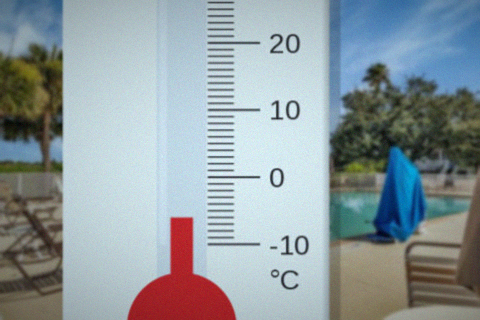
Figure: value=-6 unit=°C
